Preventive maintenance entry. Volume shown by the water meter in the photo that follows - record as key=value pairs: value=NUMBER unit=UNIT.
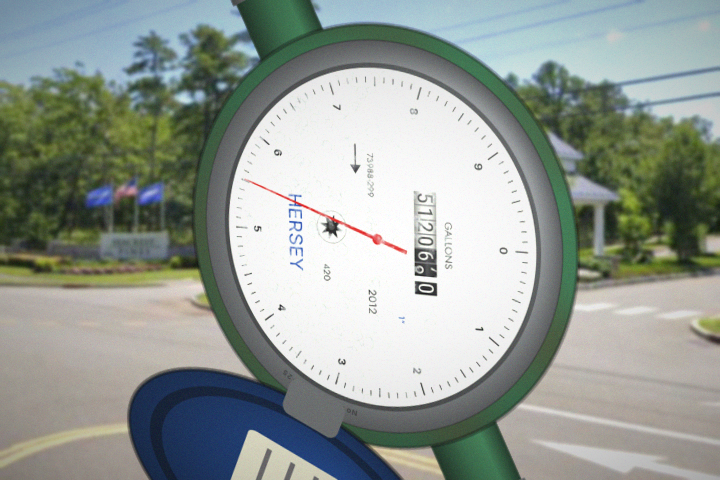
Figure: value=5120675.5 unit=gal
